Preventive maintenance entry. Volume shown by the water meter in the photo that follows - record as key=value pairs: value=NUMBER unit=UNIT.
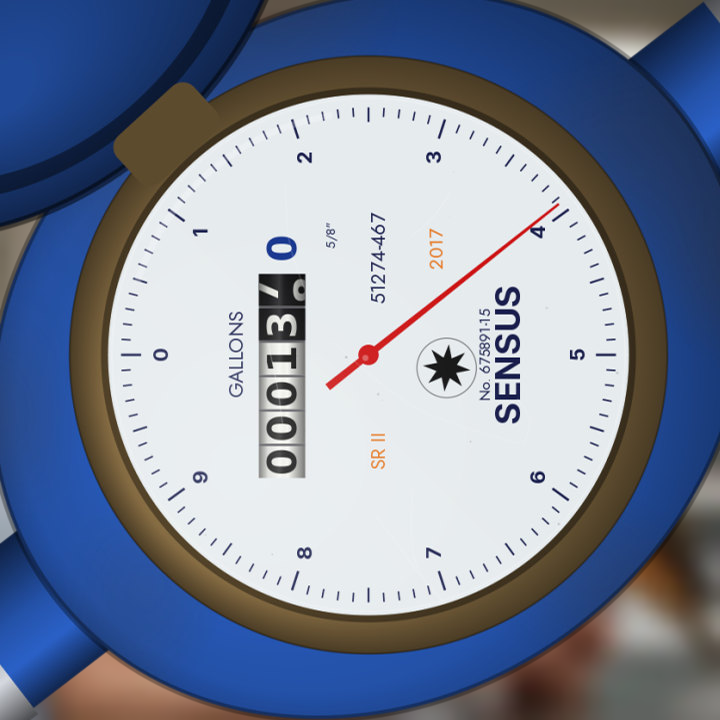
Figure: value=1373.9 unit=gal
